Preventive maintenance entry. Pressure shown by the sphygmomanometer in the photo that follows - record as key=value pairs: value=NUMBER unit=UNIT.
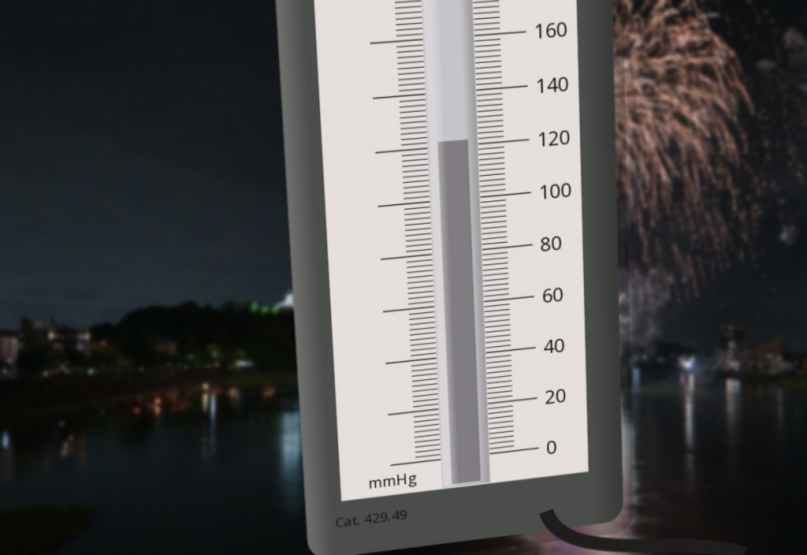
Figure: value=122 unit=mmHg
